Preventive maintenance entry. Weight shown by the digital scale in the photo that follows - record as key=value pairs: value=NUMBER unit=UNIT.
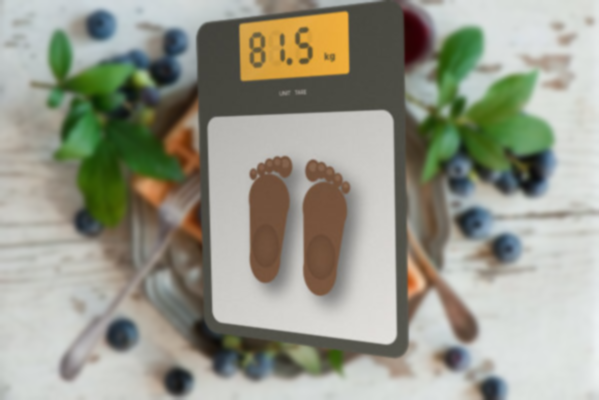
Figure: value=81.5 unit=kg
